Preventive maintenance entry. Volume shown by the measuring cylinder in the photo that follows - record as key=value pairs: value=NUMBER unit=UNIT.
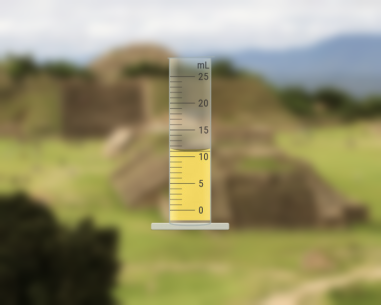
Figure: value=11 unit=mL
